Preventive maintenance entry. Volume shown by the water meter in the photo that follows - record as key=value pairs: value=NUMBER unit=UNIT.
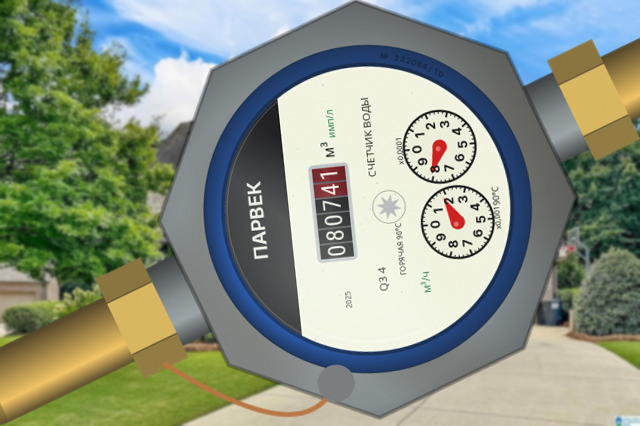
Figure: value=807.4118 unit=m³
